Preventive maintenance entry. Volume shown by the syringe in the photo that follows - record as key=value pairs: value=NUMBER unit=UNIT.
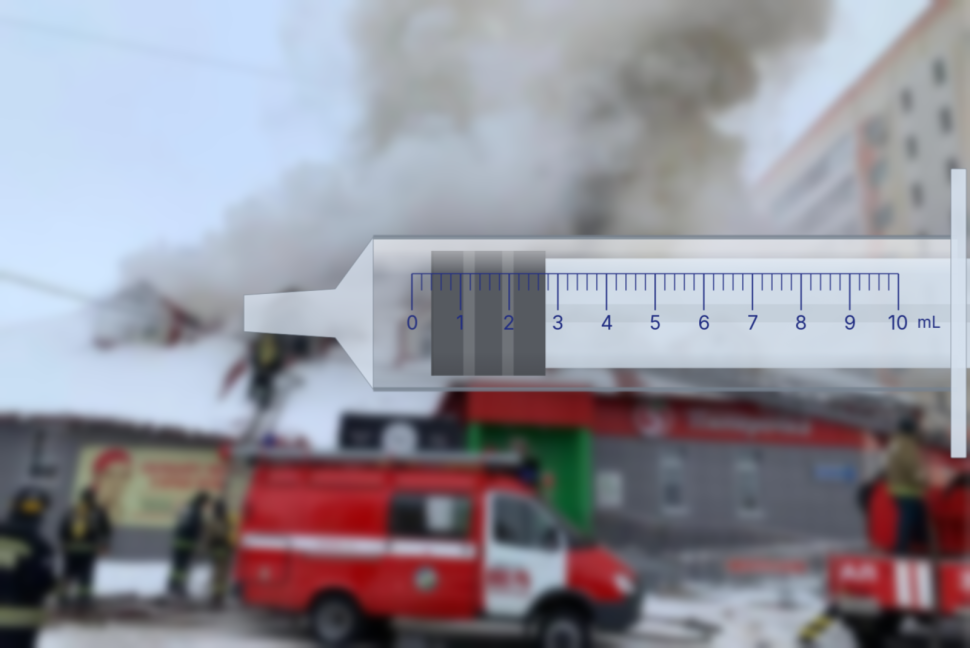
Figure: value=0.4 unit=mL
